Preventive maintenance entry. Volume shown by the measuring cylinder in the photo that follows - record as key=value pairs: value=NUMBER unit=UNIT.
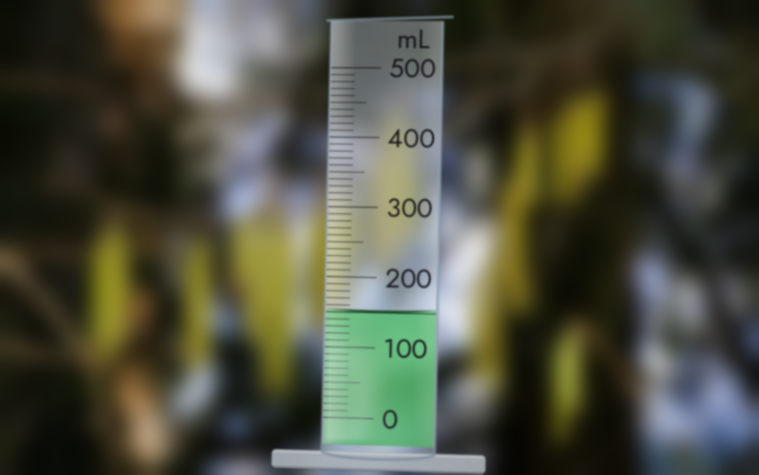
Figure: value=150 unit=mL
